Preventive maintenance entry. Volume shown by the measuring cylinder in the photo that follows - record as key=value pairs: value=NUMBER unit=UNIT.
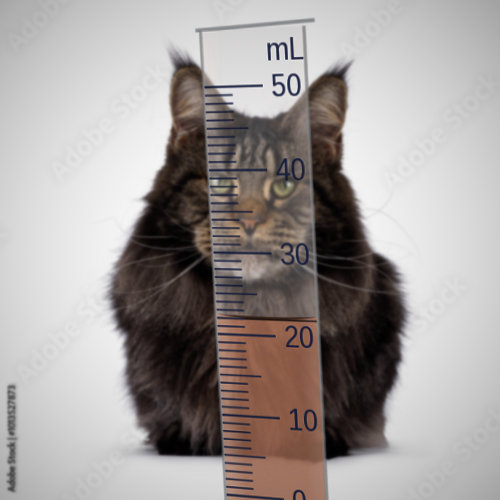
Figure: value=22 unit=mL
